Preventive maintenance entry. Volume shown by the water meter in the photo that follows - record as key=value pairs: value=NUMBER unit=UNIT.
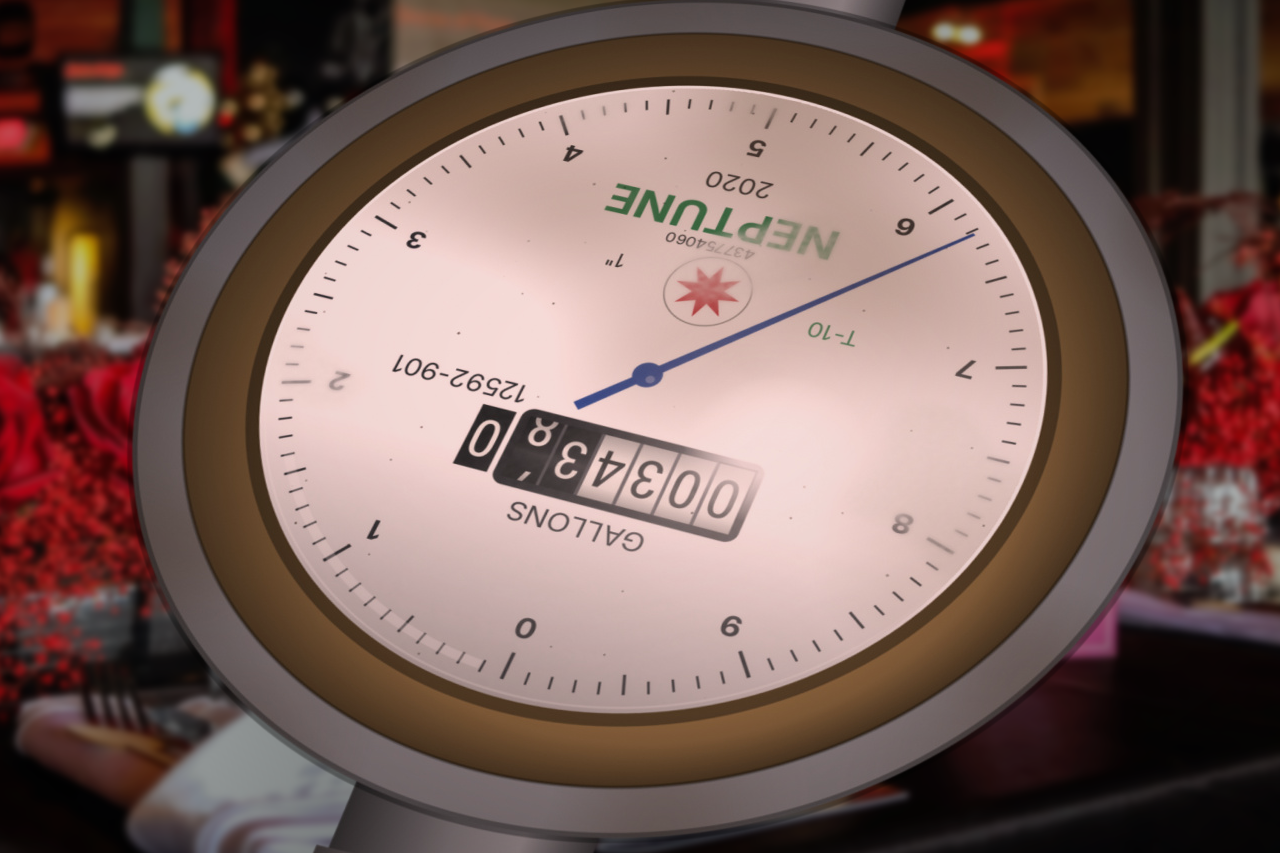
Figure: value=34376.2 unit=gal
